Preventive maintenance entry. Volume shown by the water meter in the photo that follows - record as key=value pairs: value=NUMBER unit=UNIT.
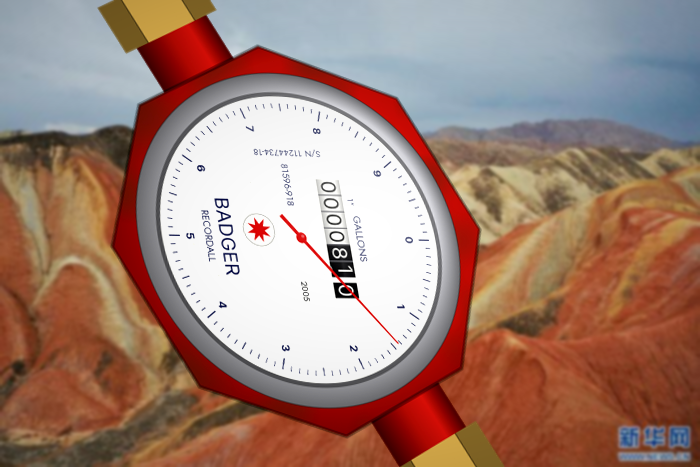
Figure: value=811.4 unit=gal
